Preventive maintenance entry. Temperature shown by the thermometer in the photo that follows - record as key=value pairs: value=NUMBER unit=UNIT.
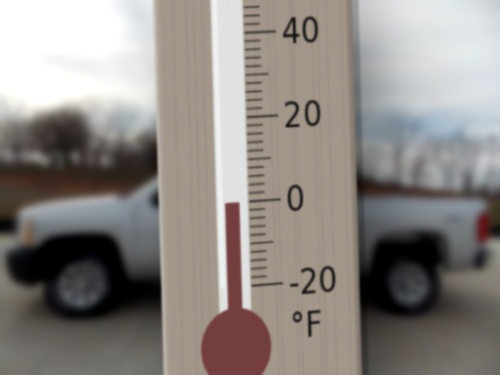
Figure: value=0 unit=°F
